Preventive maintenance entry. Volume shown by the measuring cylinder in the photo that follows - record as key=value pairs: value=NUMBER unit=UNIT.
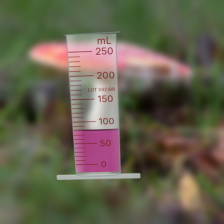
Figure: value=80 unit=mL
